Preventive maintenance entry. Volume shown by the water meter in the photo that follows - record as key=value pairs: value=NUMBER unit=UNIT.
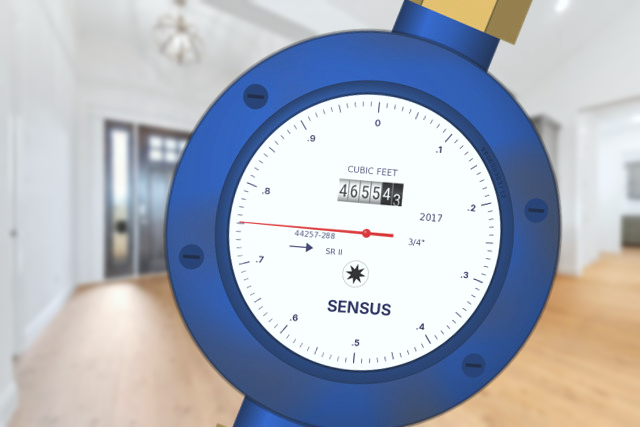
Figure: value=465542.75 unit=ft³
